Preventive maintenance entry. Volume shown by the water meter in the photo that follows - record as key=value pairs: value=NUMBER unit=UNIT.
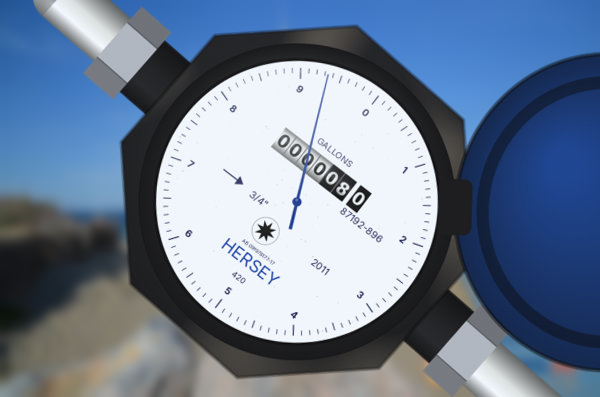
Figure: value=79.3 unit=gal
